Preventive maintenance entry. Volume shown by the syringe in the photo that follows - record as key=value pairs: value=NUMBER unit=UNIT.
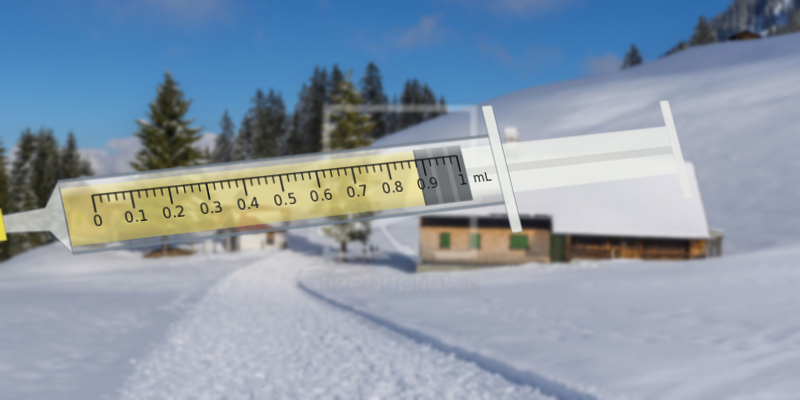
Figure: value=0.88 unit=mL
